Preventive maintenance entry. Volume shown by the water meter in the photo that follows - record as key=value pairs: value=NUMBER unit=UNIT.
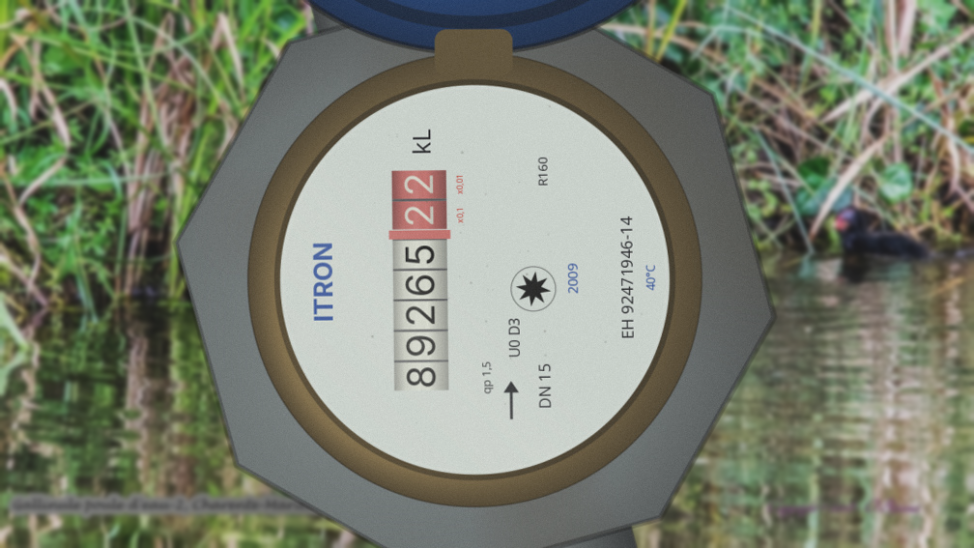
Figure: value=89265.22 unit=kL
